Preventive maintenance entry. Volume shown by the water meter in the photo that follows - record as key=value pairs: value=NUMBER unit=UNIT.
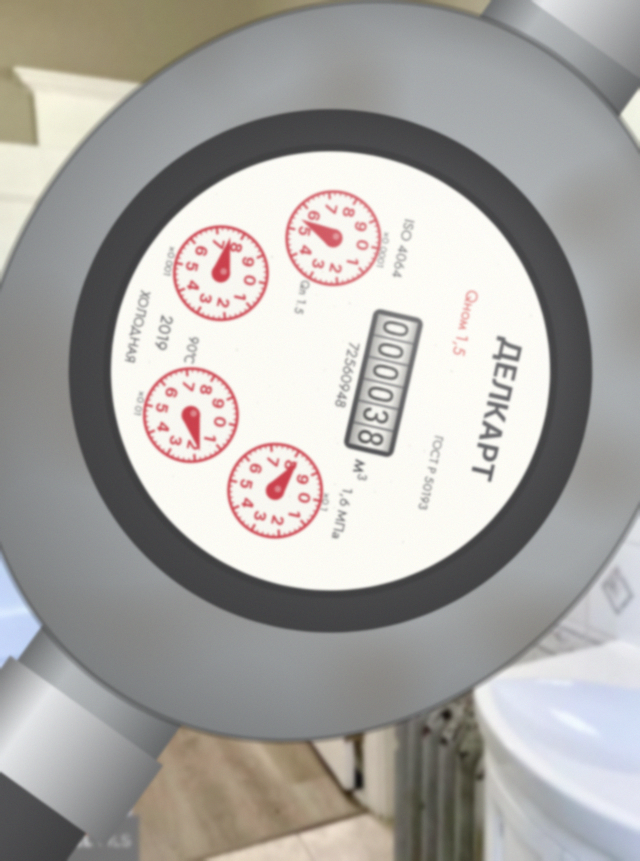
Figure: value=38.8175 unit=m³
